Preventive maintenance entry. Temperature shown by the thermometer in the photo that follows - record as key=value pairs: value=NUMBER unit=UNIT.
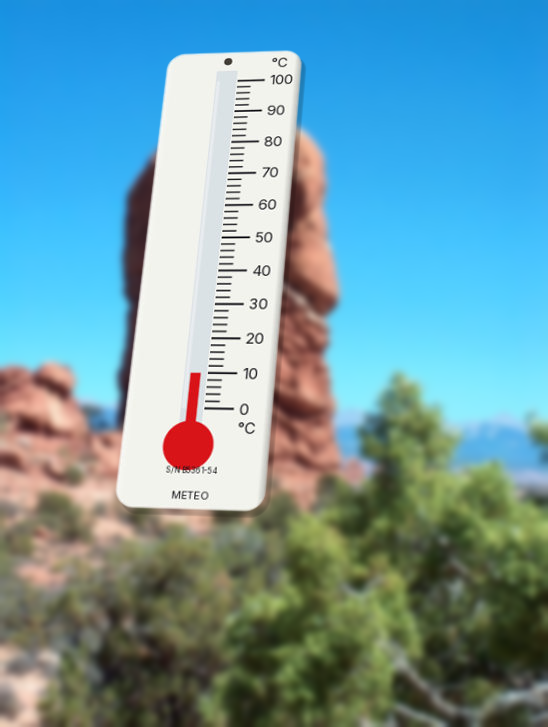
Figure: value=10 unit=°C
